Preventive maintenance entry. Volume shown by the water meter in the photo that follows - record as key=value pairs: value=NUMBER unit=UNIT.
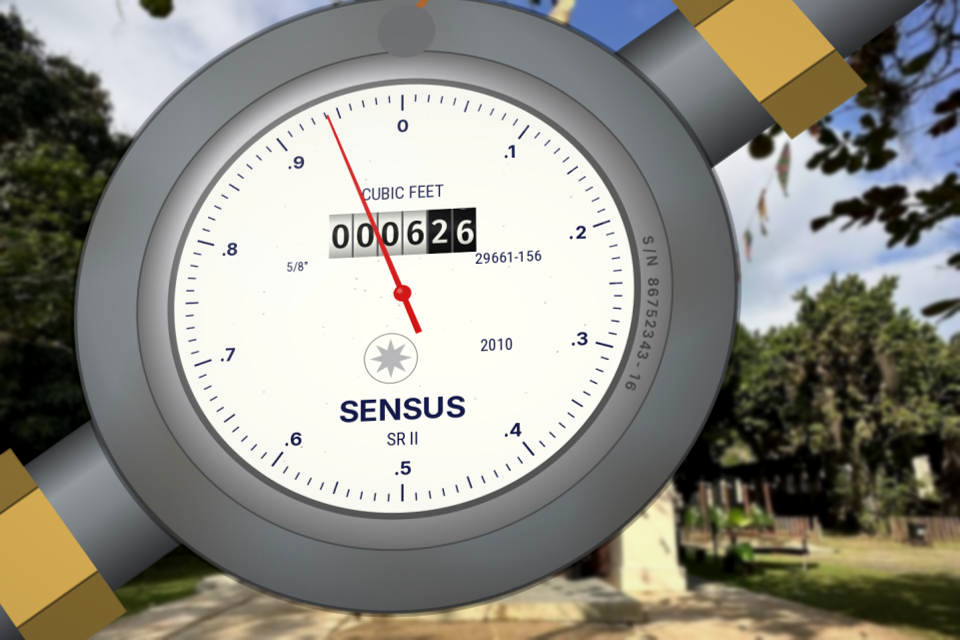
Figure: value=625.94 unit=ft³
